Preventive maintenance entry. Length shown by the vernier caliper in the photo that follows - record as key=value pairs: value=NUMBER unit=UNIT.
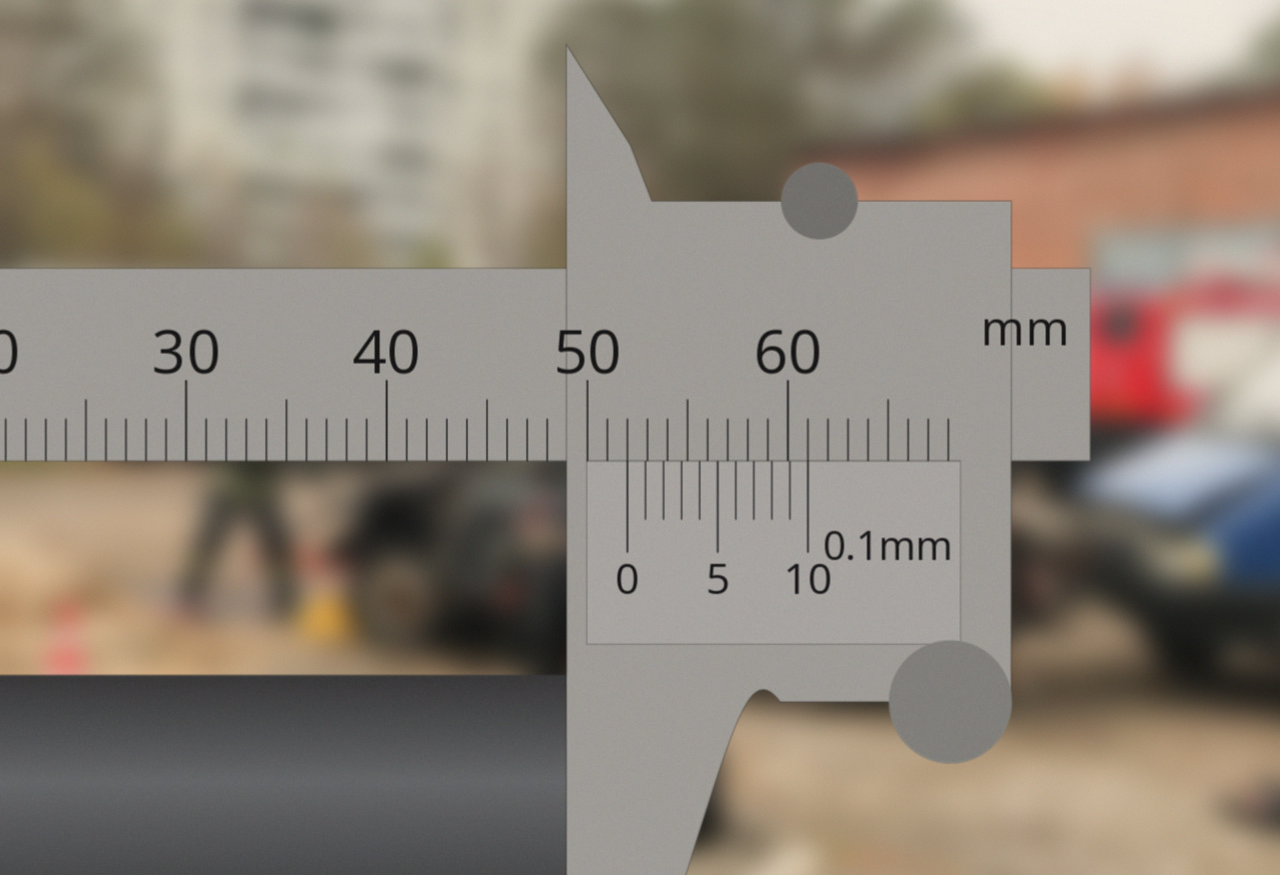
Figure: value=52.0 unit=mm
